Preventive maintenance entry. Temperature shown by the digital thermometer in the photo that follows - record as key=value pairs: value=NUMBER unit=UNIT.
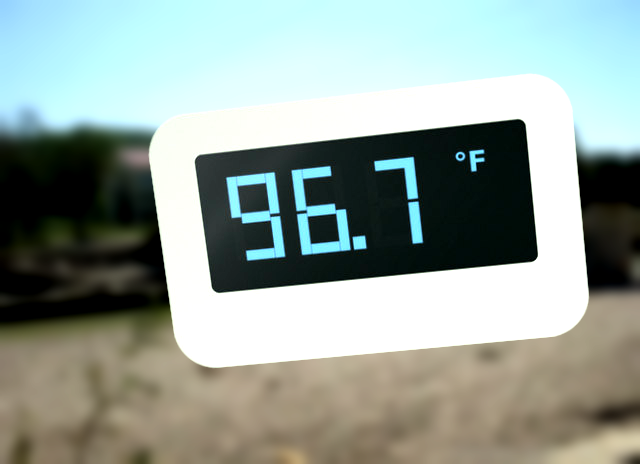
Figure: value=96.7 unit=°F
